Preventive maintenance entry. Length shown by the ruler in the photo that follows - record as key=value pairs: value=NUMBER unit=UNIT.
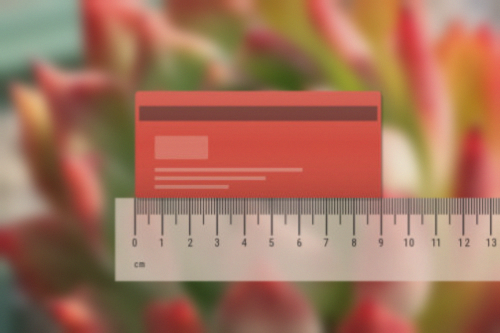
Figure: value=9 unit=cm
